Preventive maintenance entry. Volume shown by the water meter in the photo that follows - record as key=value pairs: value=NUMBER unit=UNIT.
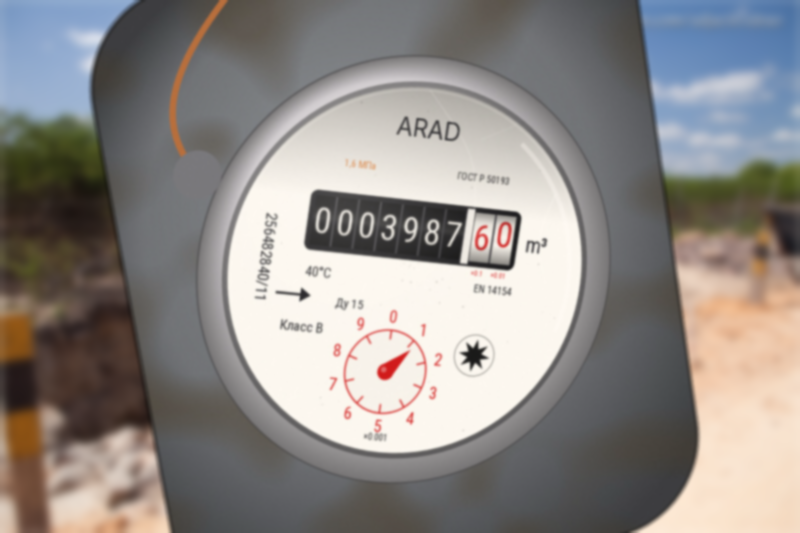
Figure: value=3987.601 unit=m³
